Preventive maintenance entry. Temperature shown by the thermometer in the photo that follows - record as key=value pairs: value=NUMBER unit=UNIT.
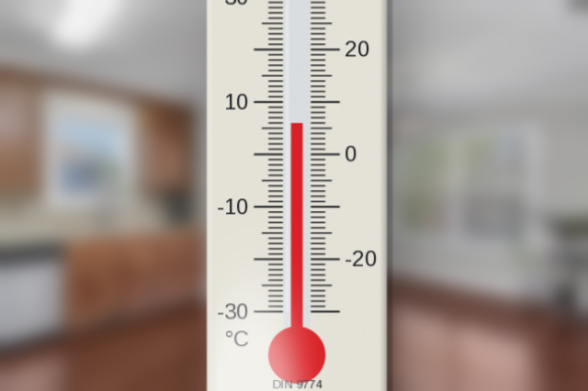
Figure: value=6 unit=°C
